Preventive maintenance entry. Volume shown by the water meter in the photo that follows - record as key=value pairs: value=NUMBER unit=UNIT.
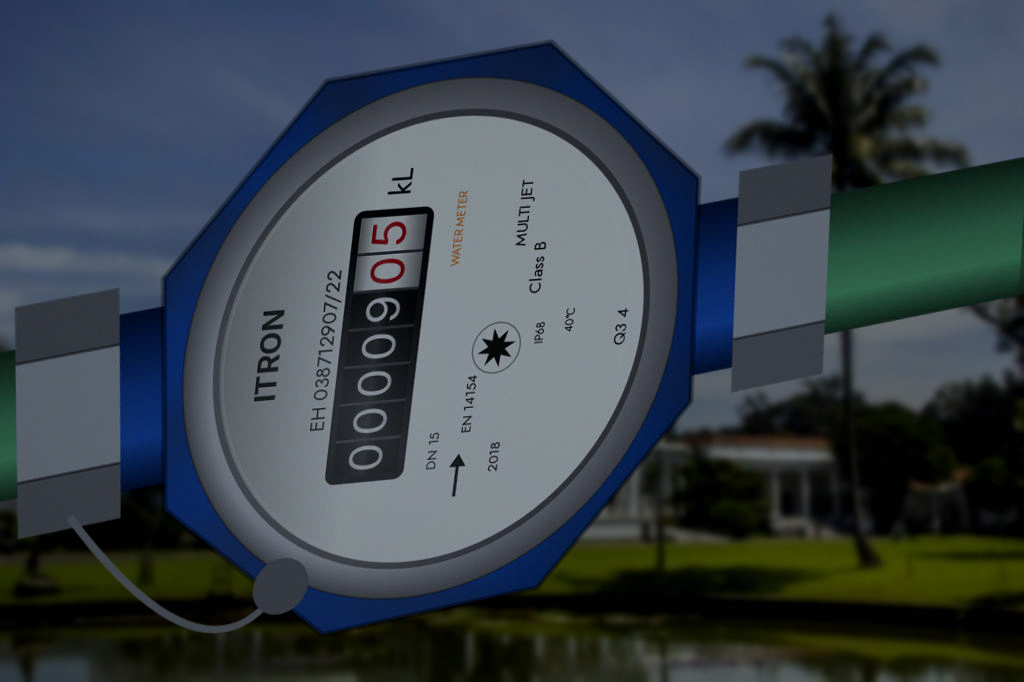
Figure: value=9.05 unit=kL
